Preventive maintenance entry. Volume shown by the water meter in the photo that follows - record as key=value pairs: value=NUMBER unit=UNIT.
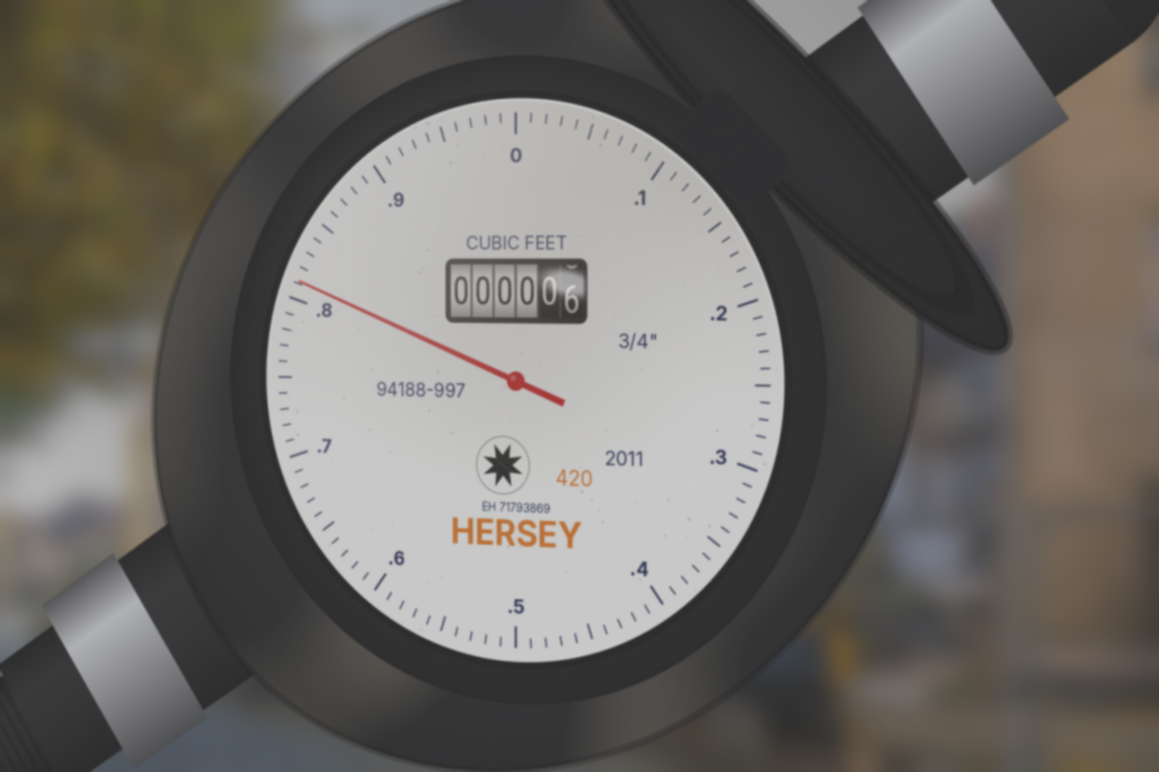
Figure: value=5.81 unit=ft³
